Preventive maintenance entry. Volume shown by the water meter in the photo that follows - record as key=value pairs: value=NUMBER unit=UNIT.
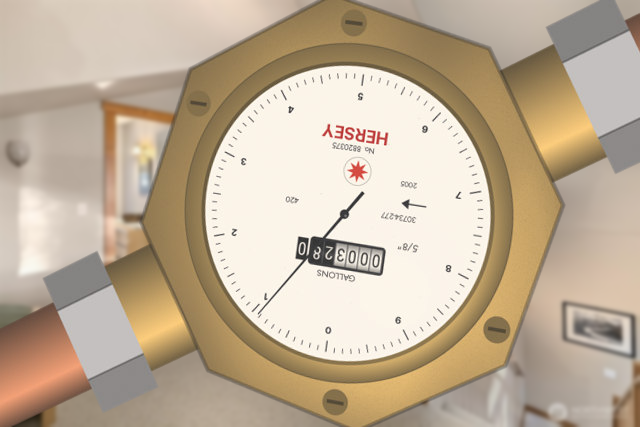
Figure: value=3280.9 unit=gal
